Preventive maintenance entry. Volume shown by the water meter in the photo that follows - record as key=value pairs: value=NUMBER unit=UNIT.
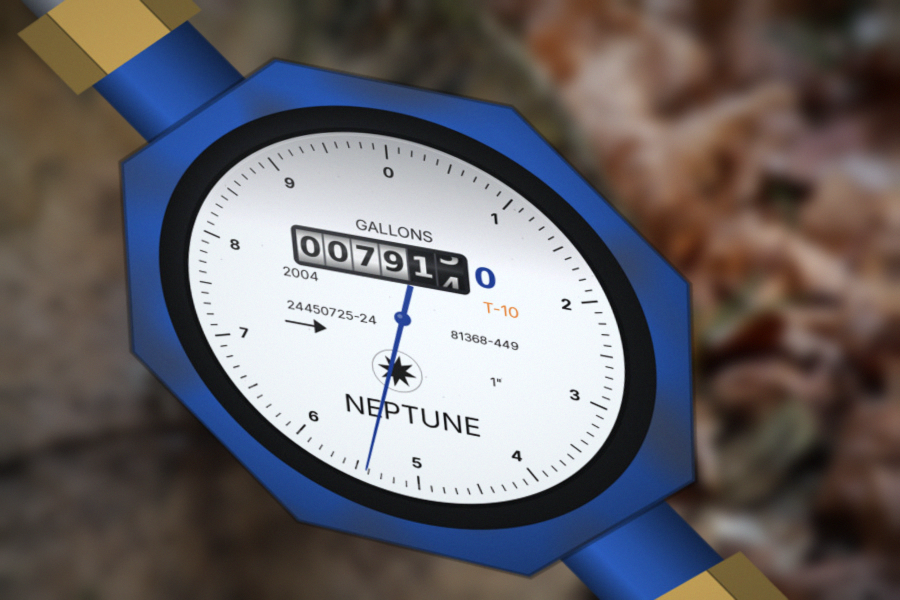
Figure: value=79135.4 unit=gal
